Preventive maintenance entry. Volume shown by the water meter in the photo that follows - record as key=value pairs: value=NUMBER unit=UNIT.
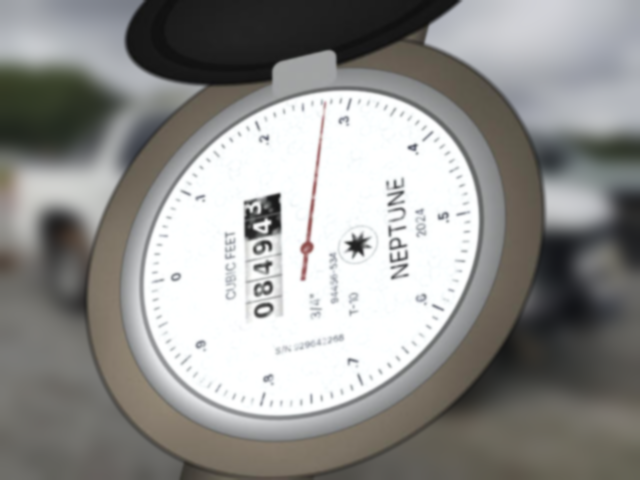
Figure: value=84943.27 unit=ft³
